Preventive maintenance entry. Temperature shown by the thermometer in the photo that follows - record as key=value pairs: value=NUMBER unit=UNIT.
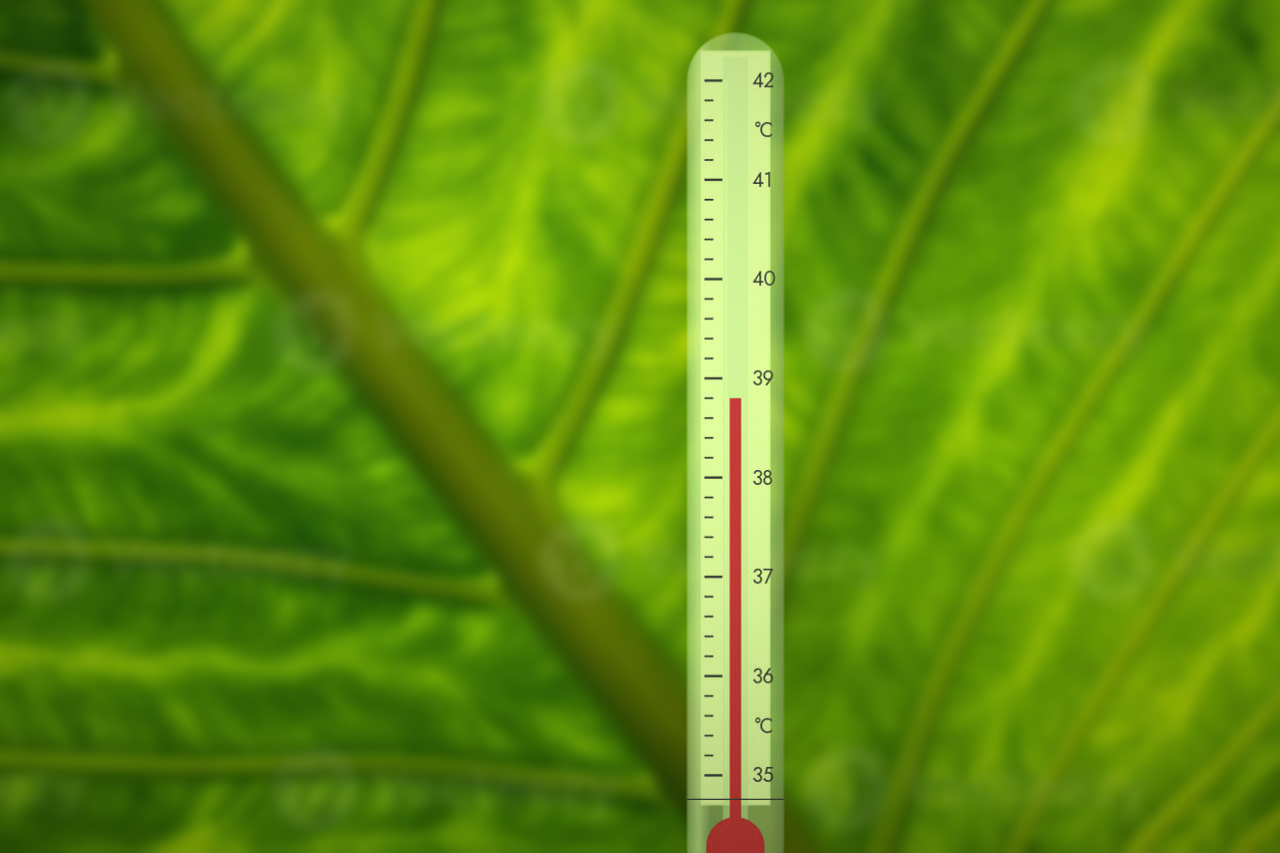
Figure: value=38.8 unit=°C
